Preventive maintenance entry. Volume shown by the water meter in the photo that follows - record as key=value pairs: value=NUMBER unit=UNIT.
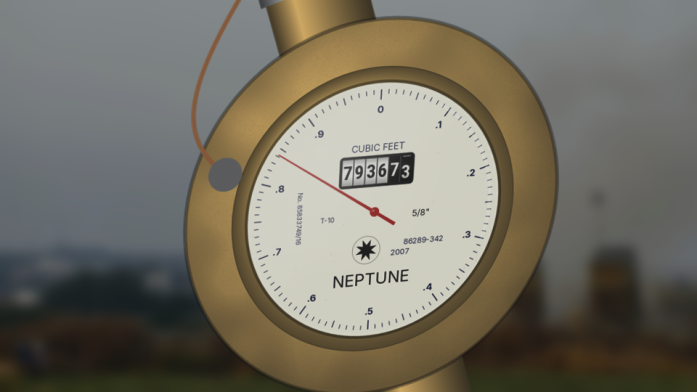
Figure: value=793672.84 unit=ft³
